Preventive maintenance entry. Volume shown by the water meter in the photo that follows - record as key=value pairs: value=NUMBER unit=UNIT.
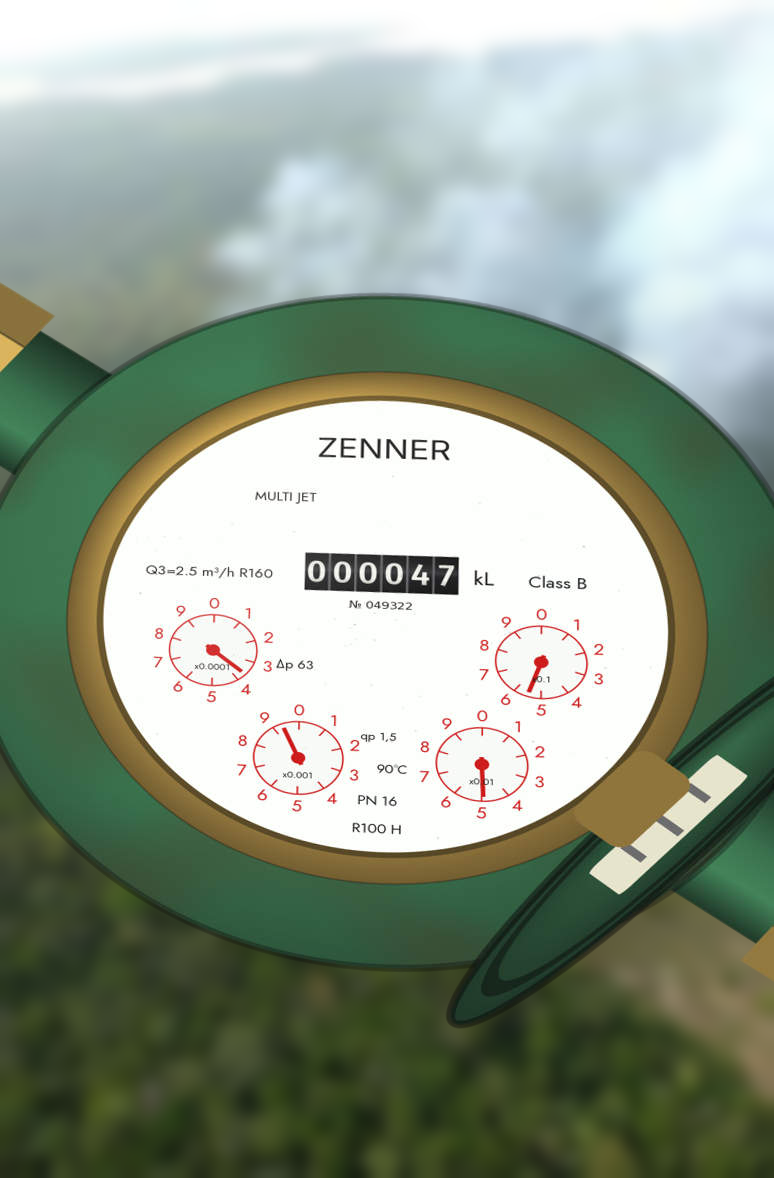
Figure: value=47.5493 unit=kL
